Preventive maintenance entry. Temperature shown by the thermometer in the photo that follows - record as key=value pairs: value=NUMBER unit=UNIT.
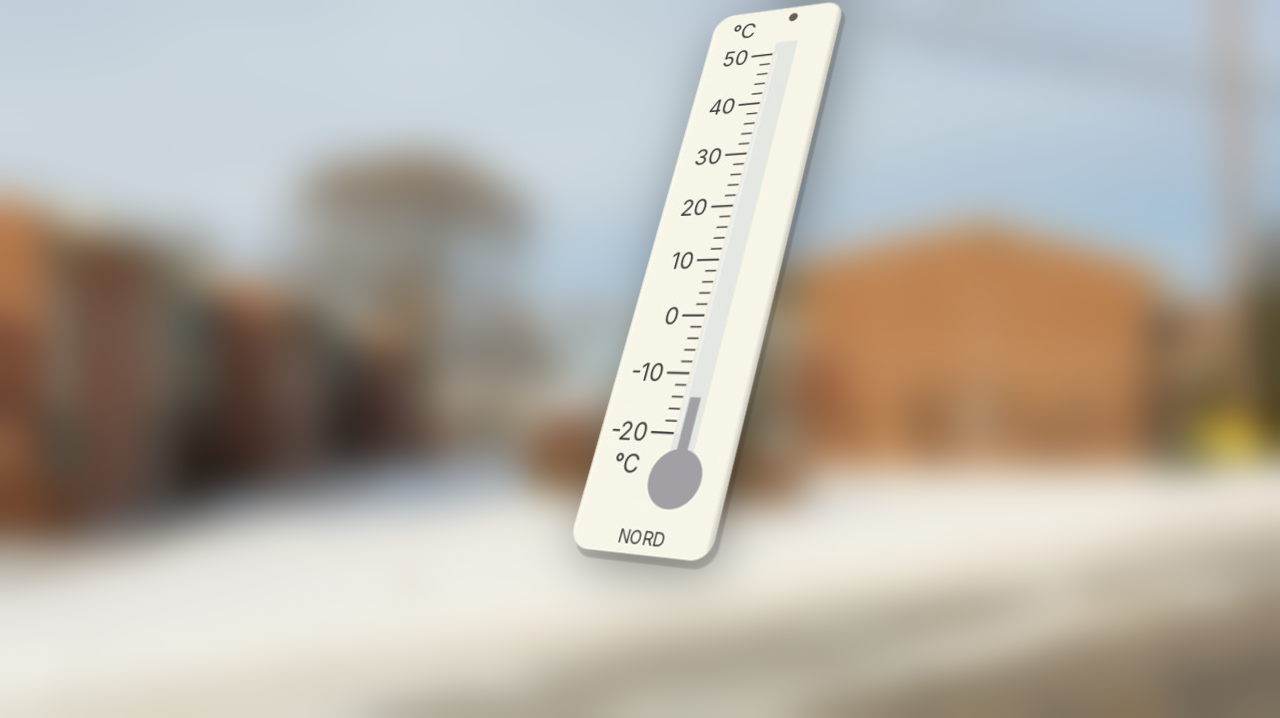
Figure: value=-14 unit=°C
